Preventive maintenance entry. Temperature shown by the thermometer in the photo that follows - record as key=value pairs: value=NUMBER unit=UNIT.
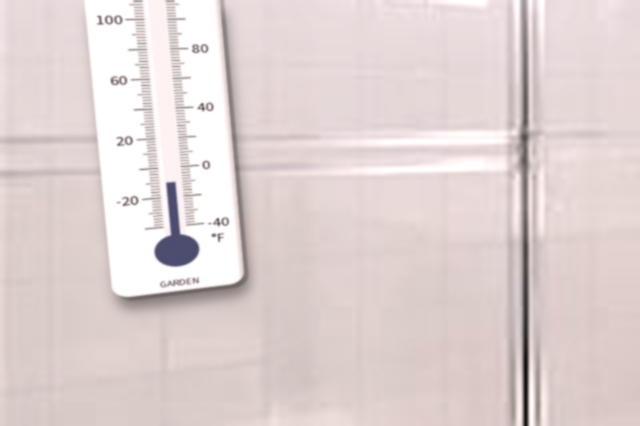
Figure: value=-10 unit=°F
